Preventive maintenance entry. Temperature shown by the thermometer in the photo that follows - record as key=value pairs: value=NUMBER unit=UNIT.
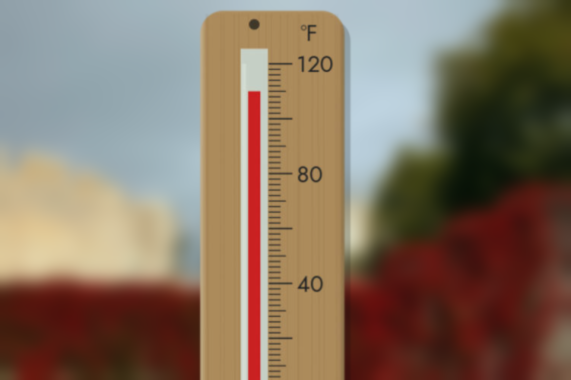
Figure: value=110 unit=°F
